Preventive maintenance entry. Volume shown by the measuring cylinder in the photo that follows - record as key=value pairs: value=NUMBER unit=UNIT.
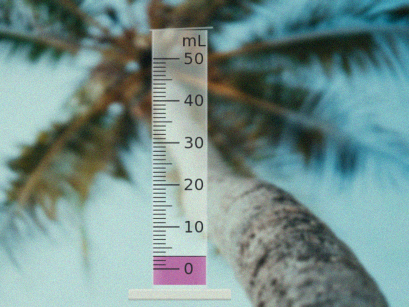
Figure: value=3 unit=mL
